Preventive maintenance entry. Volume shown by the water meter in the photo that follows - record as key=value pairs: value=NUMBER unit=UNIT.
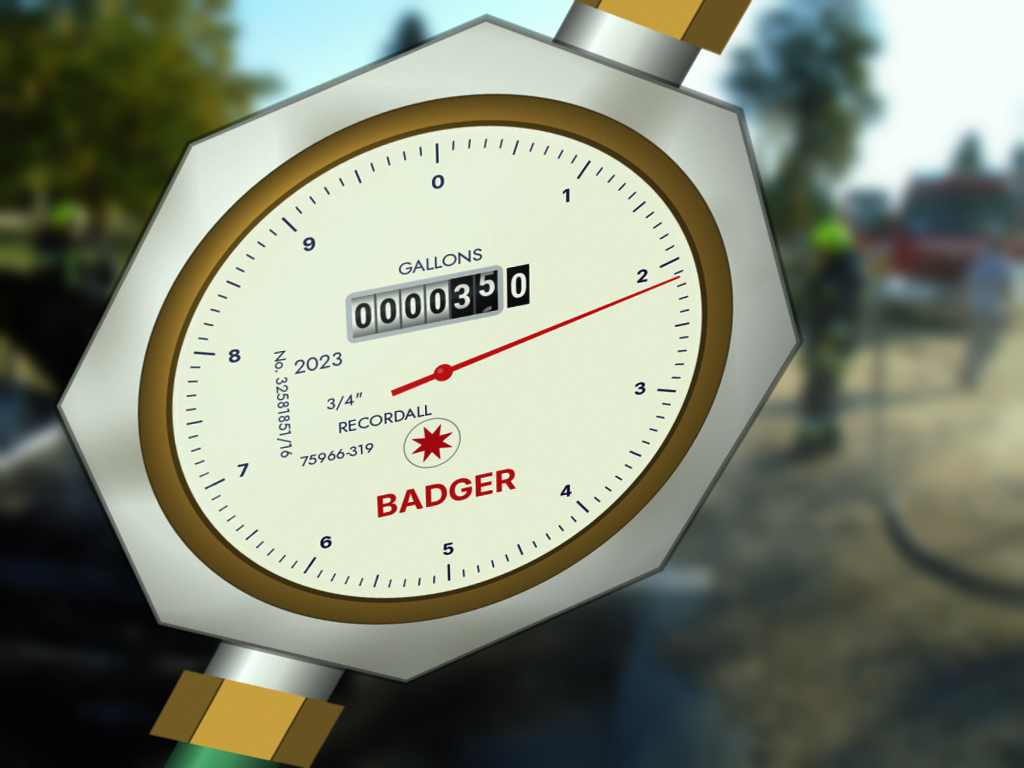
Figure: value=352.1 unit=gal
